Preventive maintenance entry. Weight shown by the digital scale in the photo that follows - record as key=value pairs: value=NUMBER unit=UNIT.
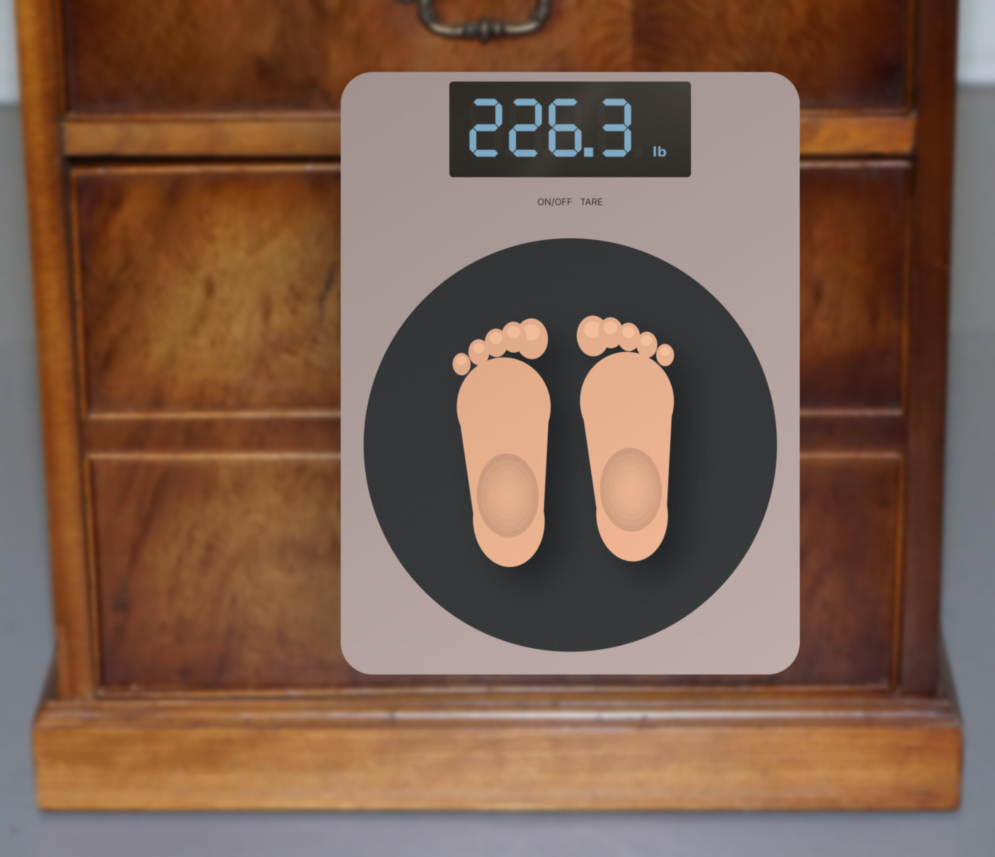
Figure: value=226.3 unit=lb
